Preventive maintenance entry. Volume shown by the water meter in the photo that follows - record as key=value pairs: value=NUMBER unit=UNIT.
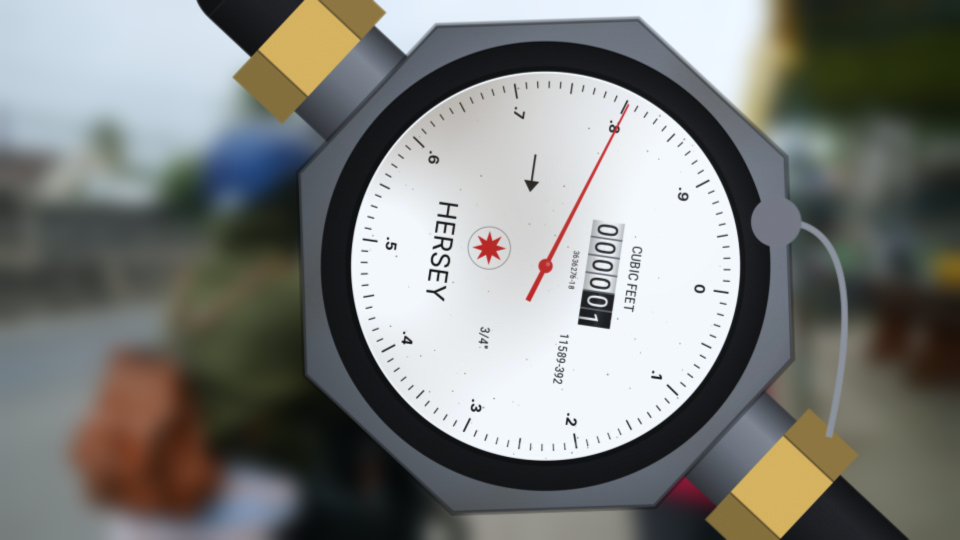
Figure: value=0.80 unit=ft³
